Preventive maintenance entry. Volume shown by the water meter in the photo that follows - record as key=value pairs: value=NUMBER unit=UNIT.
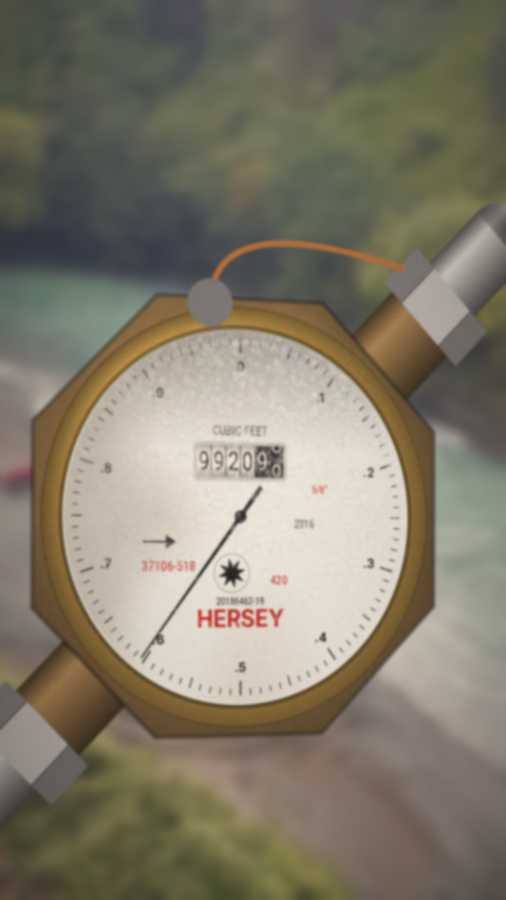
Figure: value=992098.60 unit=ft³
